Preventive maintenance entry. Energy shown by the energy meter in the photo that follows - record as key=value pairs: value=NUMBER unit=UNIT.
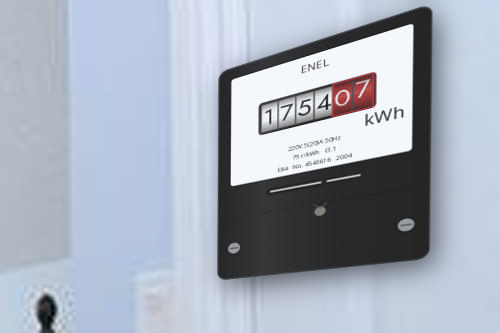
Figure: value=1754.07 unit=kWh
